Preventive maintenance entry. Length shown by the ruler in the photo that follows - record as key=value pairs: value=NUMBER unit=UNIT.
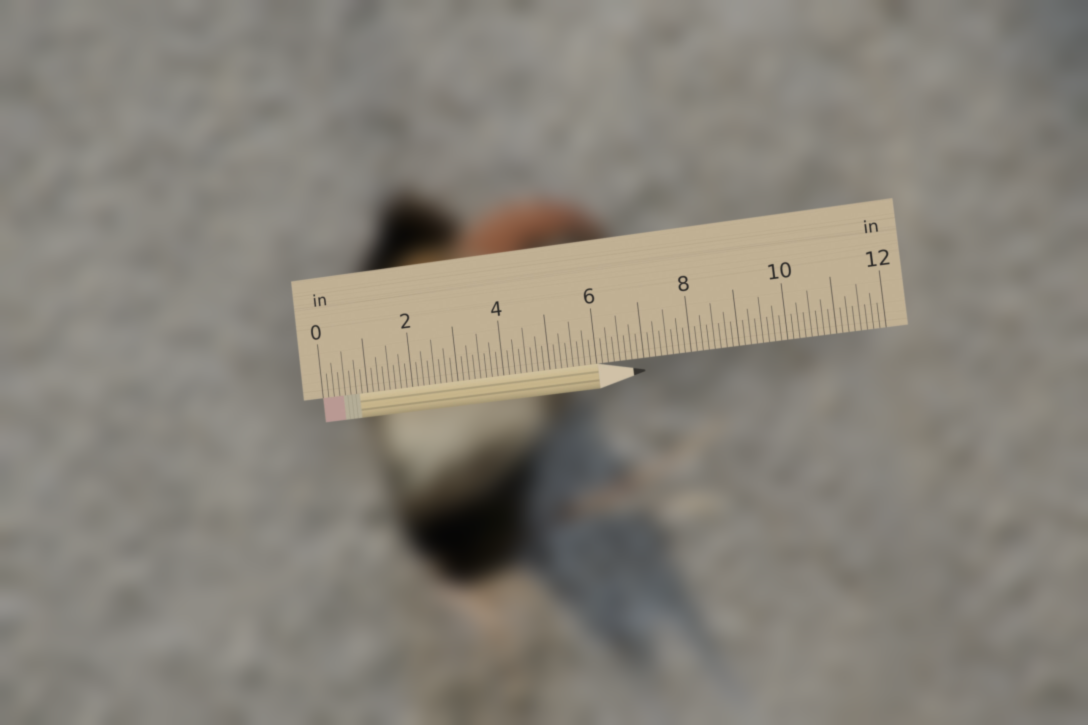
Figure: value=7 unit=in
